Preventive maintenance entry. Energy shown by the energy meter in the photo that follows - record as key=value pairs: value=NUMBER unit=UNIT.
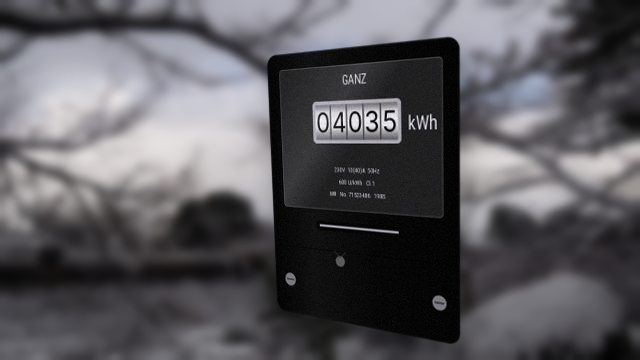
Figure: value=4035 unit=kWh
